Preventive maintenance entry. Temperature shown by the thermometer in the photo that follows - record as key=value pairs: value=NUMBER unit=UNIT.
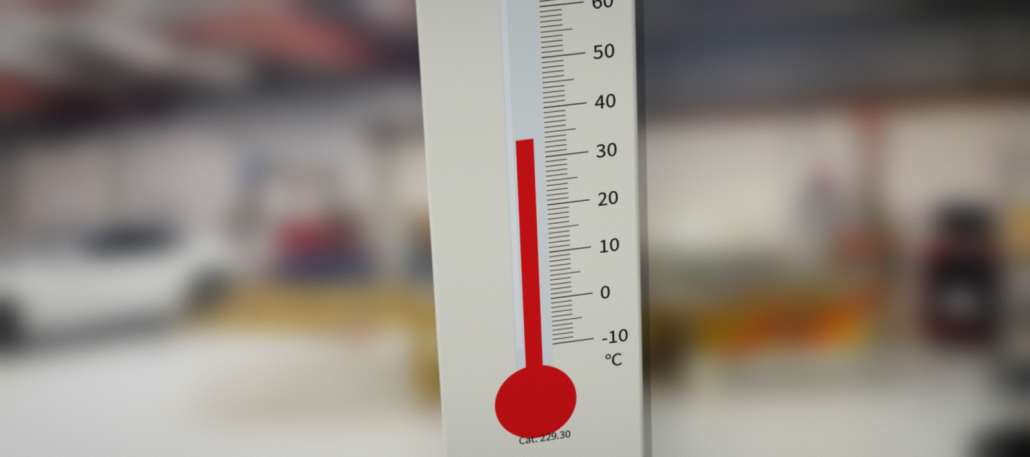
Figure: value=34 unit=°C
